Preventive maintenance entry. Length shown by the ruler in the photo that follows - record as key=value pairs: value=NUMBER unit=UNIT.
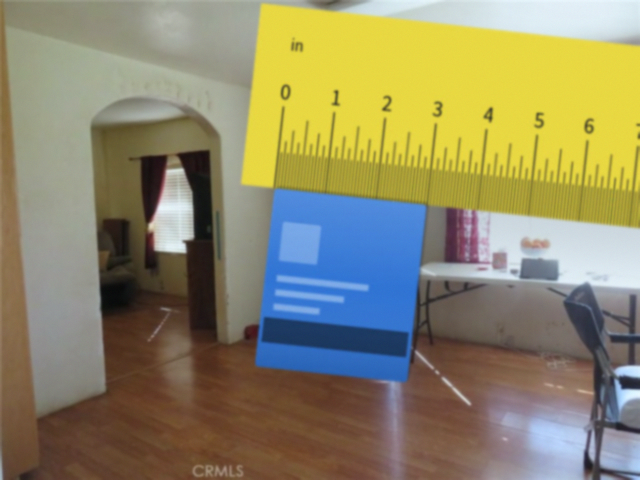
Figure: value=3 unit=in
